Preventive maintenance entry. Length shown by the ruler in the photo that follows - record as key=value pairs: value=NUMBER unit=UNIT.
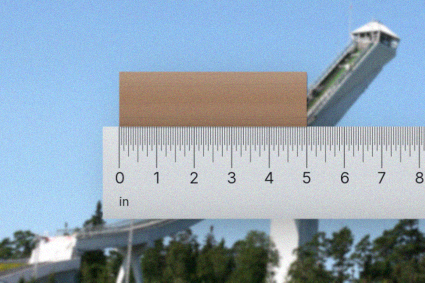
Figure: value=5 unit=in
